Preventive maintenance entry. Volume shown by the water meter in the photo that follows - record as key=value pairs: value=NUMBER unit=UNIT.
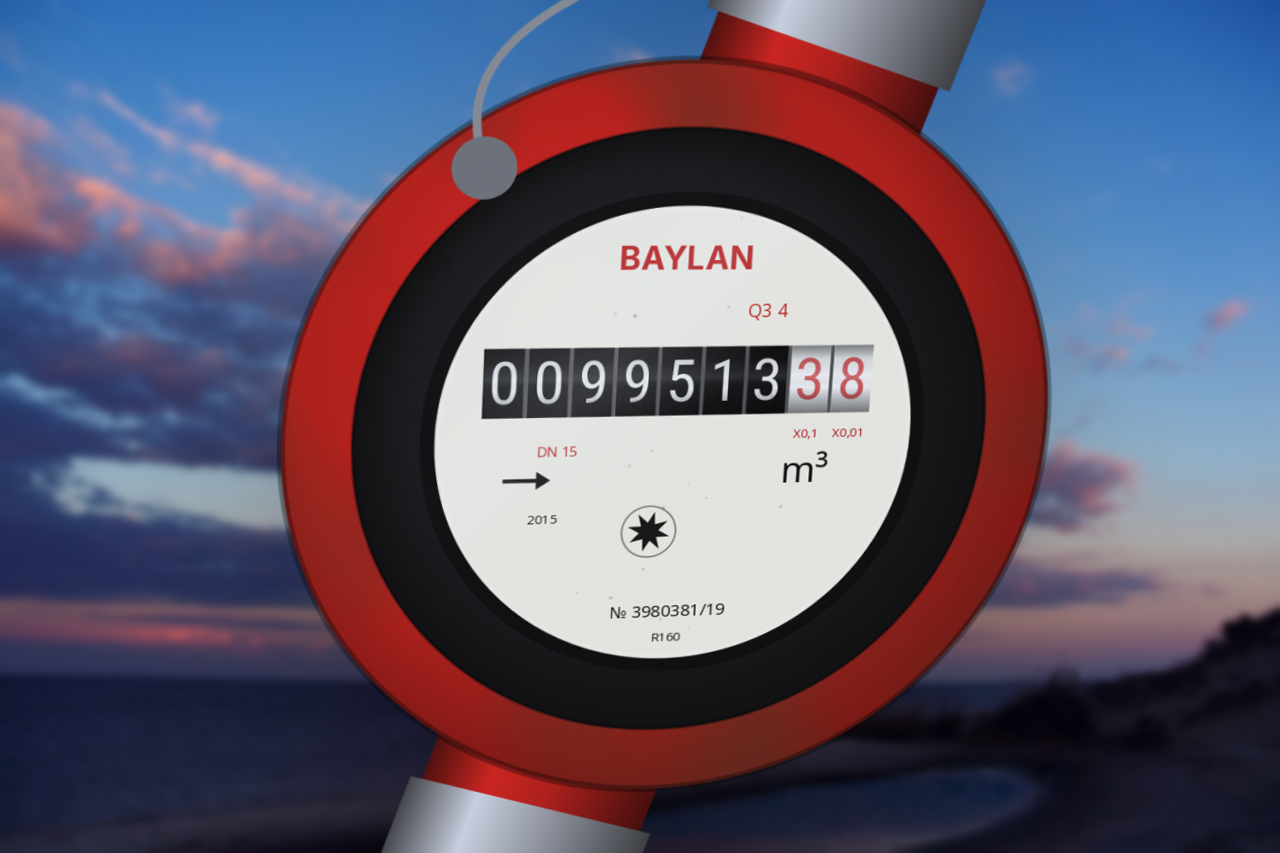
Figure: value=99513.38 unit=m³
